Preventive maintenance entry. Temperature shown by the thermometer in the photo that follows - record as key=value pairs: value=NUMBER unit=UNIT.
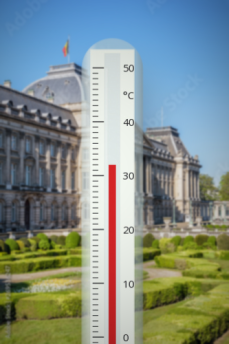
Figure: value=32 unit=°C
